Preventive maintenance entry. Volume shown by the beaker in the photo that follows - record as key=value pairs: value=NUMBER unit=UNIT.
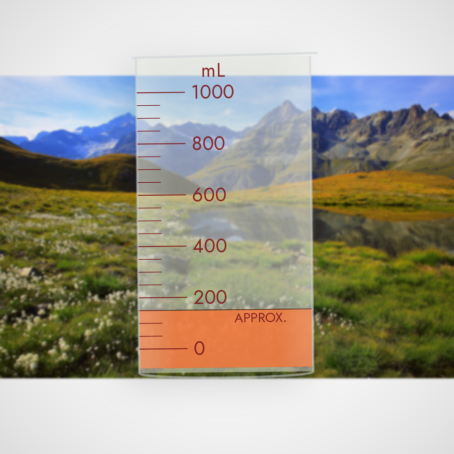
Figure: value=150 unit=mL
